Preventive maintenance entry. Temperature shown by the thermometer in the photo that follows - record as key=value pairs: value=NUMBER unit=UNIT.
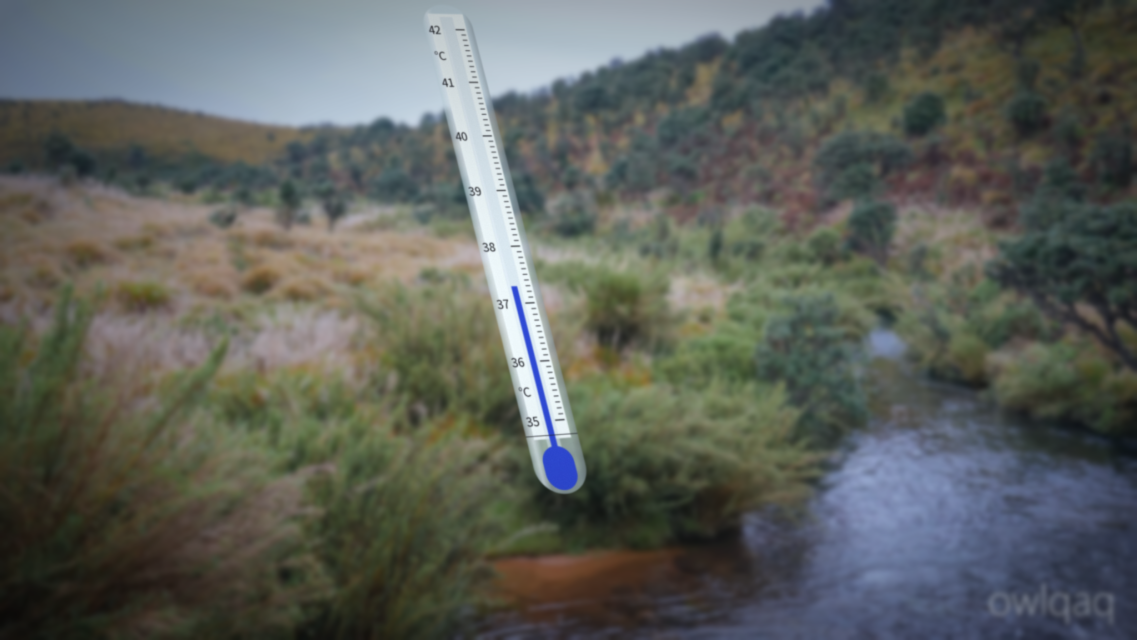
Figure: value=37.3 unit=°C
